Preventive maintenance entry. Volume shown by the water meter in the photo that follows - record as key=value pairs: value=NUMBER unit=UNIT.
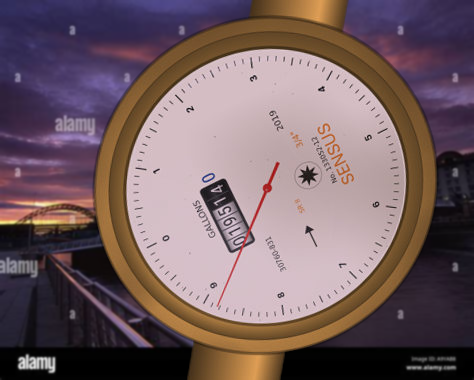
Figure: value=195138.8 unit=gal
